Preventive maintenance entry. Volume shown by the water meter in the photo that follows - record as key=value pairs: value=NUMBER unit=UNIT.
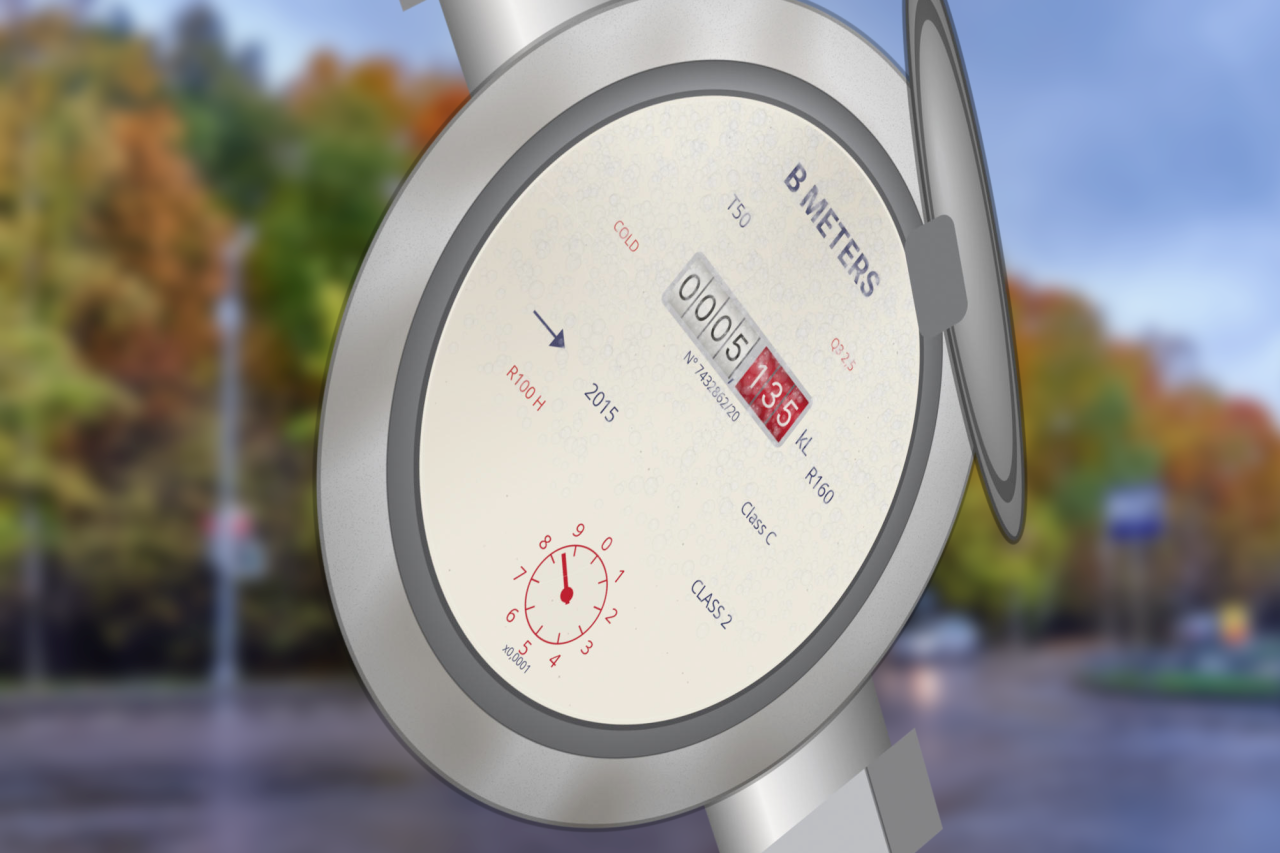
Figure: value=5.1358 unit=kL
